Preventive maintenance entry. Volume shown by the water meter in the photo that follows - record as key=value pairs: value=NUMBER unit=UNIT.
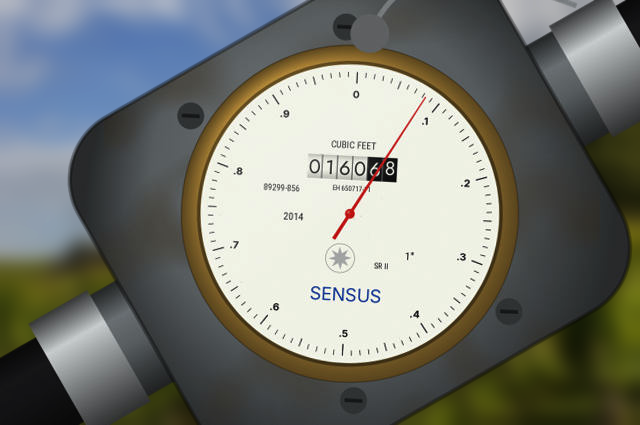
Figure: value=16068.08 unit=ft³
